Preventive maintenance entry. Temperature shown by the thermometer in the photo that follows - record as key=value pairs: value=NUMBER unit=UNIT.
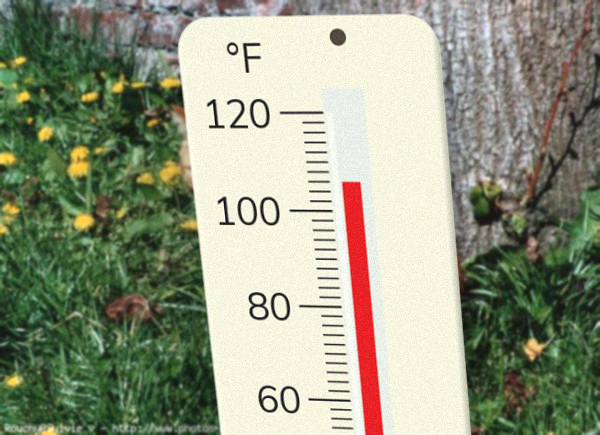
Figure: value=106 unit=°F
